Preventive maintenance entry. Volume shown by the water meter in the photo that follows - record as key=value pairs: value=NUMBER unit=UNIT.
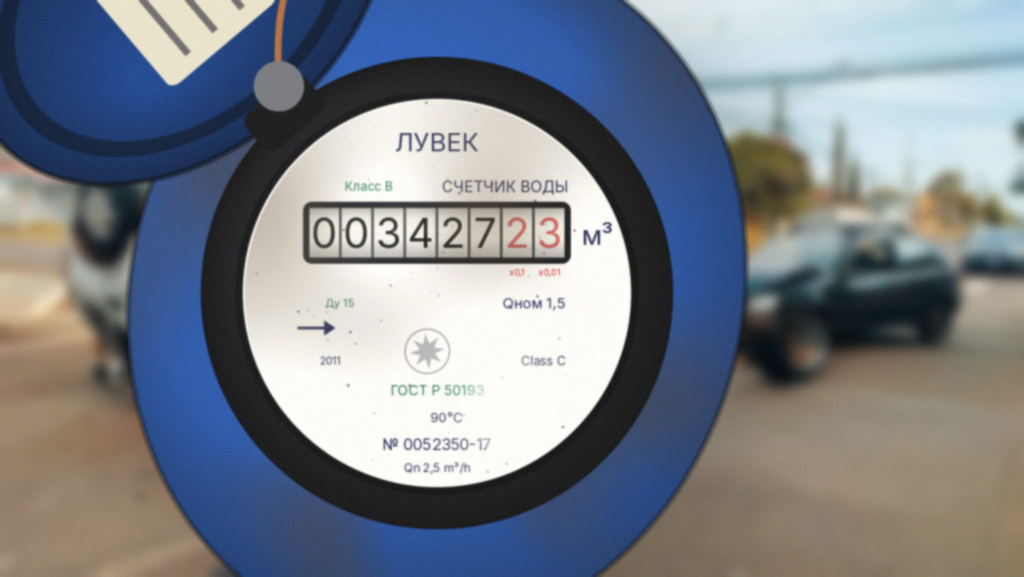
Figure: value=3427.23 unit=m³
